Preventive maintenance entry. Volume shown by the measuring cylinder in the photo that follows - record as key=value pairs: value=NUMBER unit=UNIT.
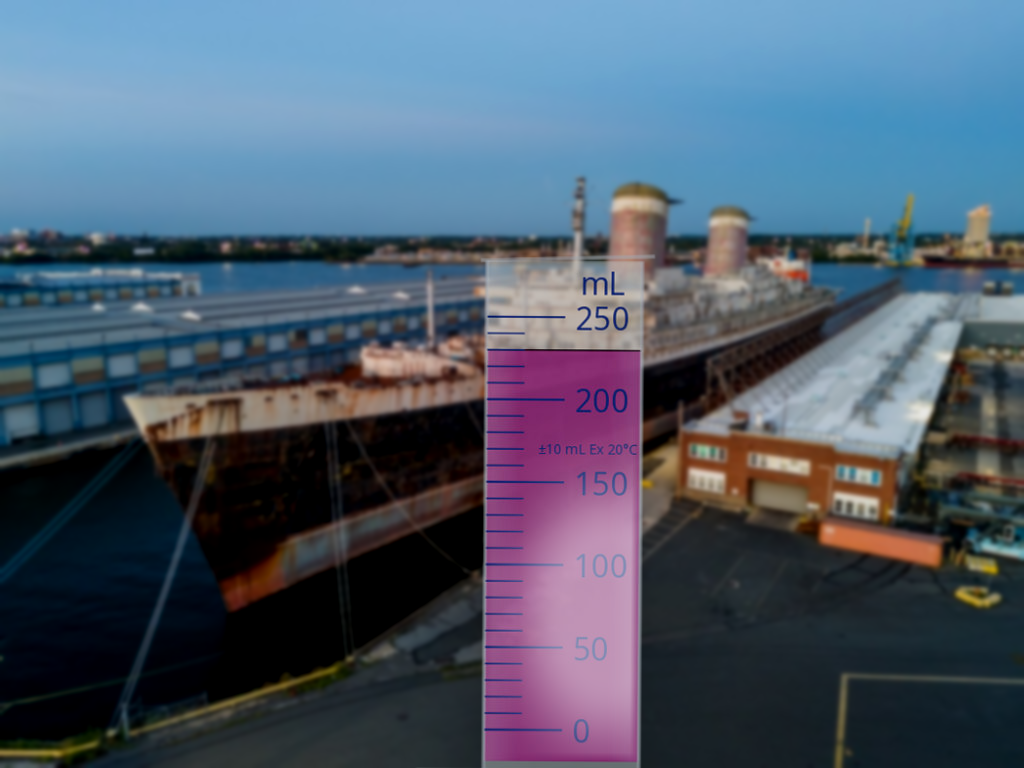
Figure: value=230 unit=mL
